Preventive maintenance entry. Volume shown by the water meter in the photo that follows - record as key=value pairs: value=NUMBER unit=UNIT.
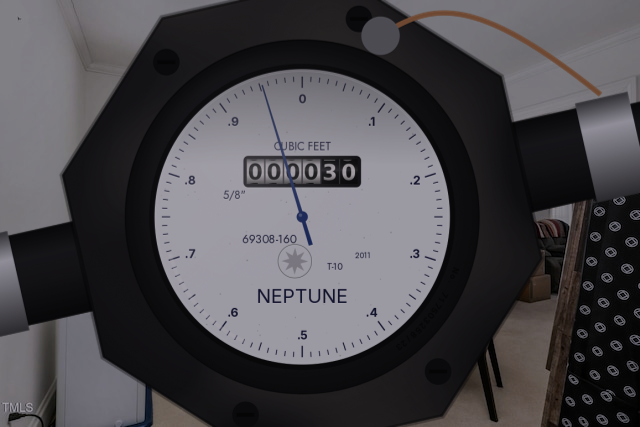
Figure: value=29.95 unit=ft³
